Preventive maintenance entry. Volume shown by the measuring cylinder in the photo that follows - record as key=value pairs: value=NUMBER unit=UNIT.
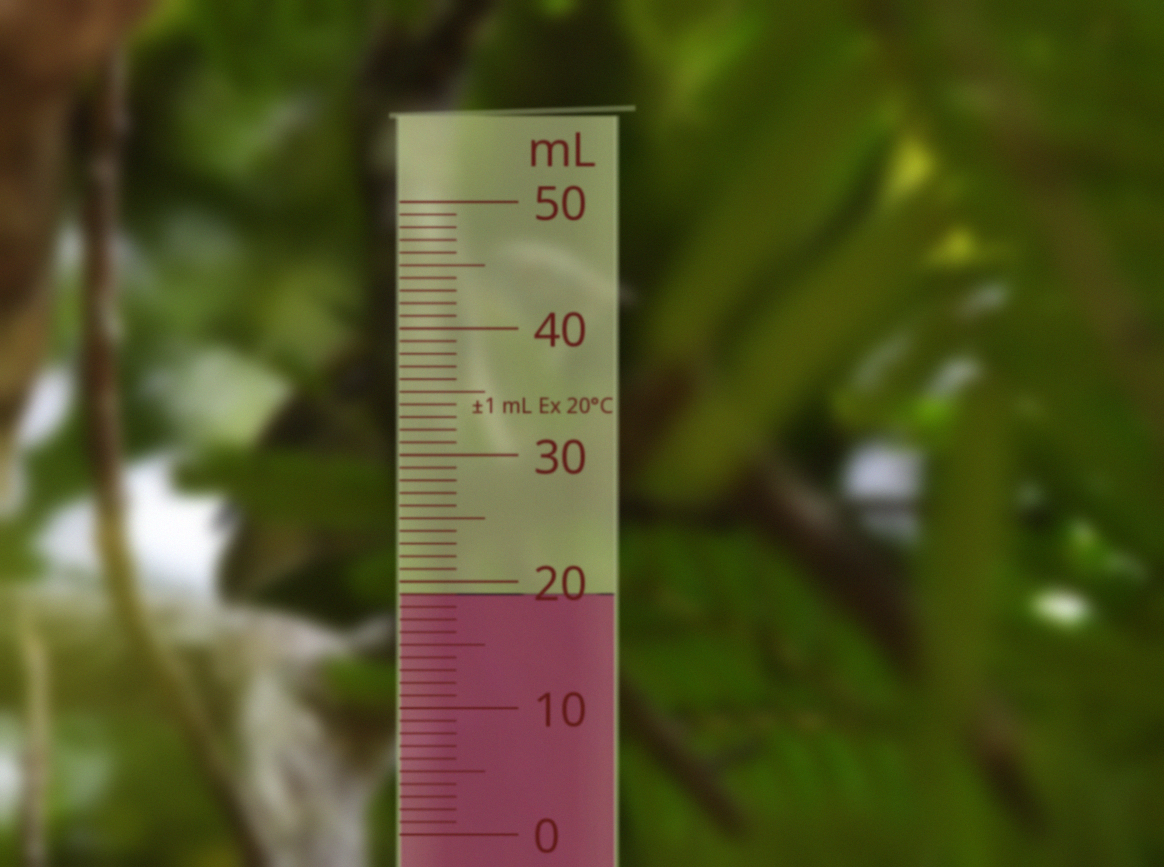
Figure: value=19 unit=mL
